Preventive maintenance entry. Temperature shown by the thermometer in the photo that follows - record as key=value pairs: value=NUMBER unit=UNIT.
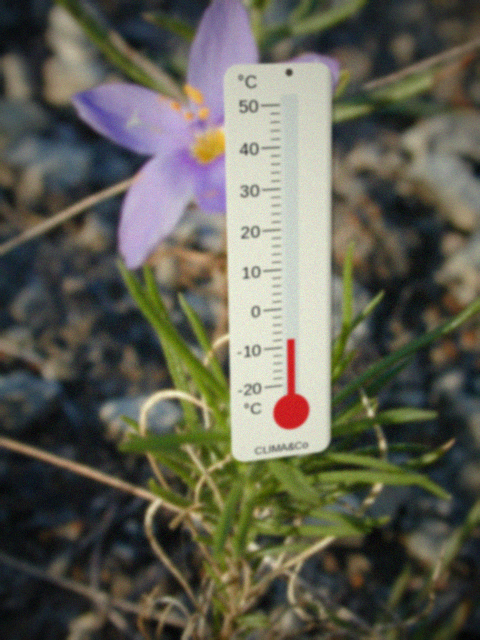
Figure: value=-8 unit=°C
